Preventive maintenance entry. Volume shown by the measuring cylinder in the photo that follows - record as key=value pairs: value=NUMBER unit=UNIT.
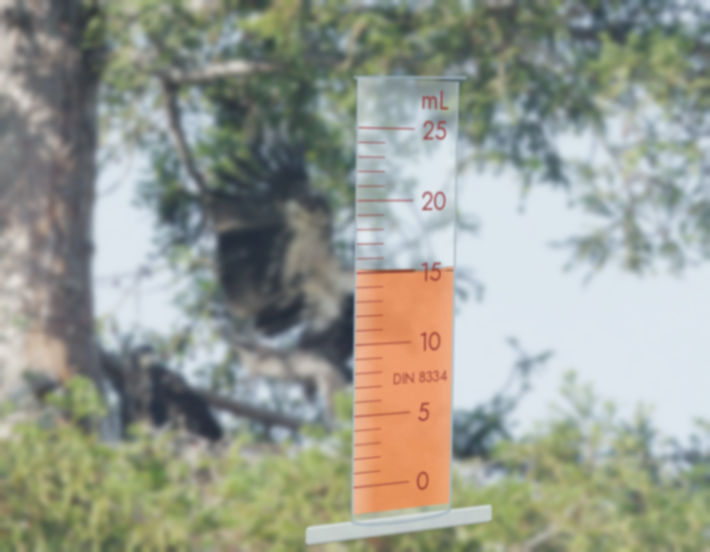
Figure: value=15 unit=mL
